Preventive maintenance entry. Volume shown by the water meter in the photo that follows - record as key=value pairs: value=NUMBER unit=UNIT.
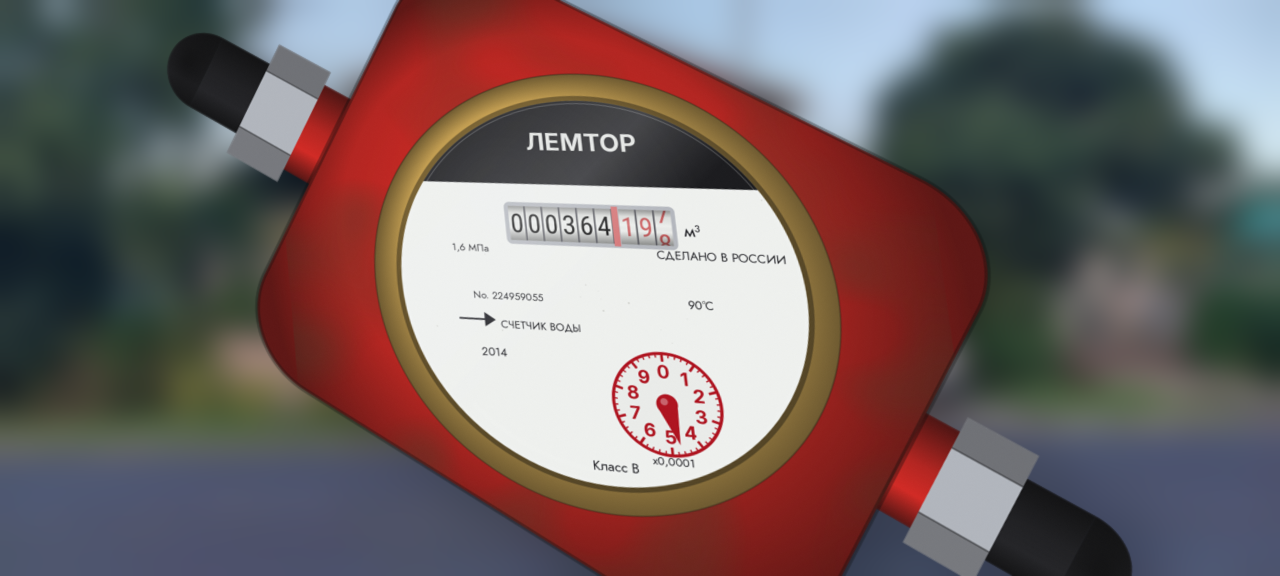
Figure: value=364.1974 unit=m³
